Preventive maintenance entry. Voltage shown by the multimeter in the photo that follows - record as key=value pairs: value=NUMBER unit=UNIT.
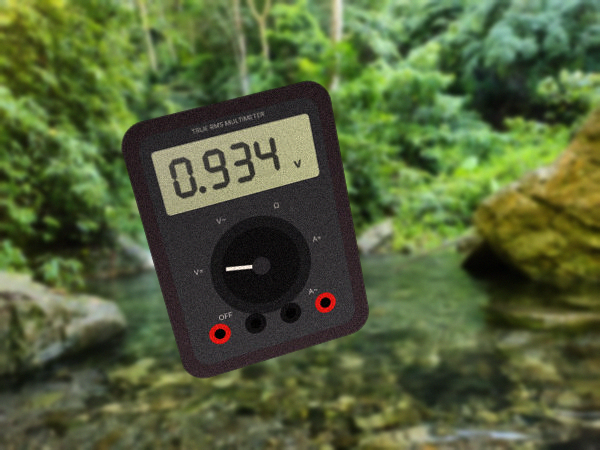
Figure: value=0.934 unit=V
